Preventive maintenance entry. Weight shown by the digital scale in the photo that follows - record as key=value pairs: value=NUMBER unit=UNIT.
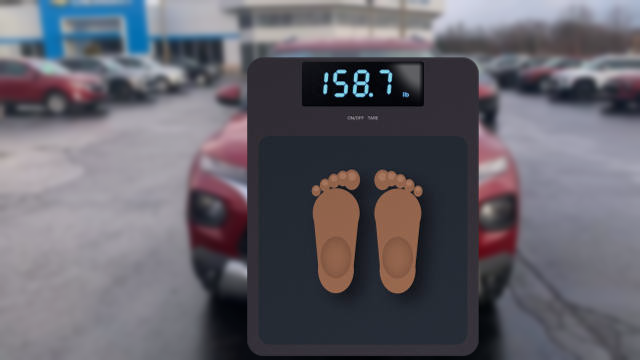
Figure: value=158.7 unit=lb
